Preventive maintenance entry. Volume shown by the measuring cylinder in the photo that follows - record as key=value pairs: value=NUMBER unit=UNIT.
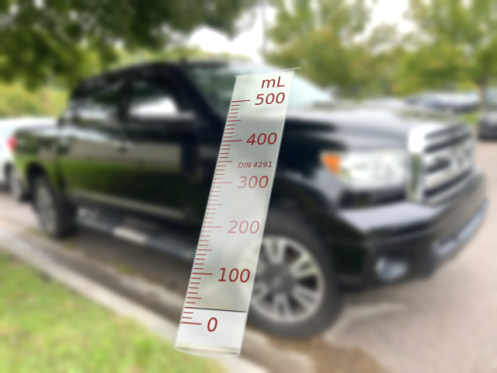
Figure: value=30 unit=mL
